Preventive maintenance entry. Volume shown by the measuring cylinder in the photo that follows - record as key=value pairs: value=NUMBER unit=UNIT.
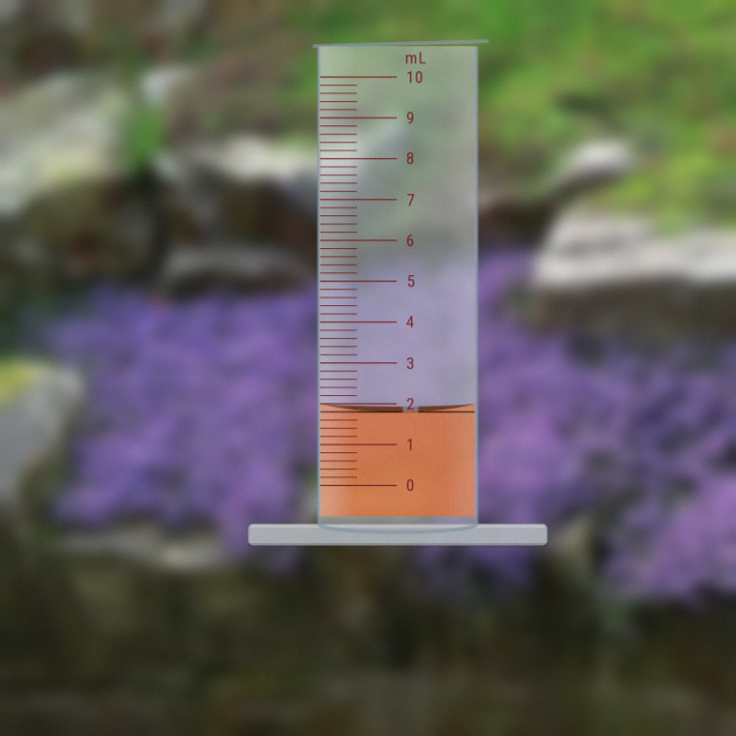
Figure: value=1.8 unit=mL
